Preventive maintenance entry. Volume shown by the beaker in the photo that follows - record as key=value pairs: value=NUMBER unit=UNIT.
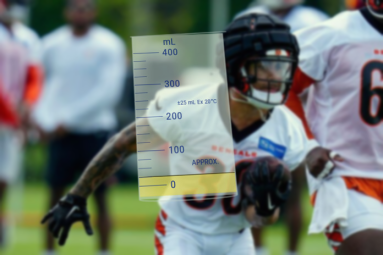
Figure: value=25 unit=mL
